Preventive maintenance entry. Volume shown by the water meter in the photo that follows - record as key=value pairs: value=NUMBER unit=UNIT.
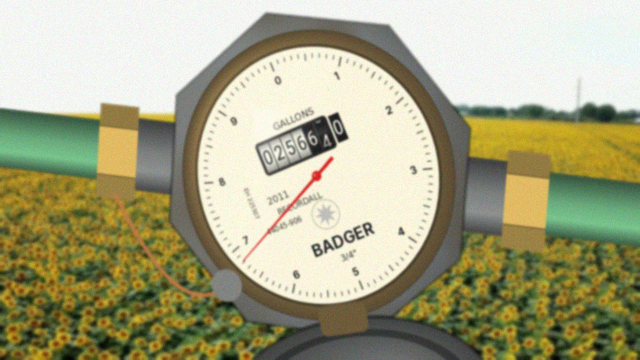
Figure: value=256636.8 unit=gal
